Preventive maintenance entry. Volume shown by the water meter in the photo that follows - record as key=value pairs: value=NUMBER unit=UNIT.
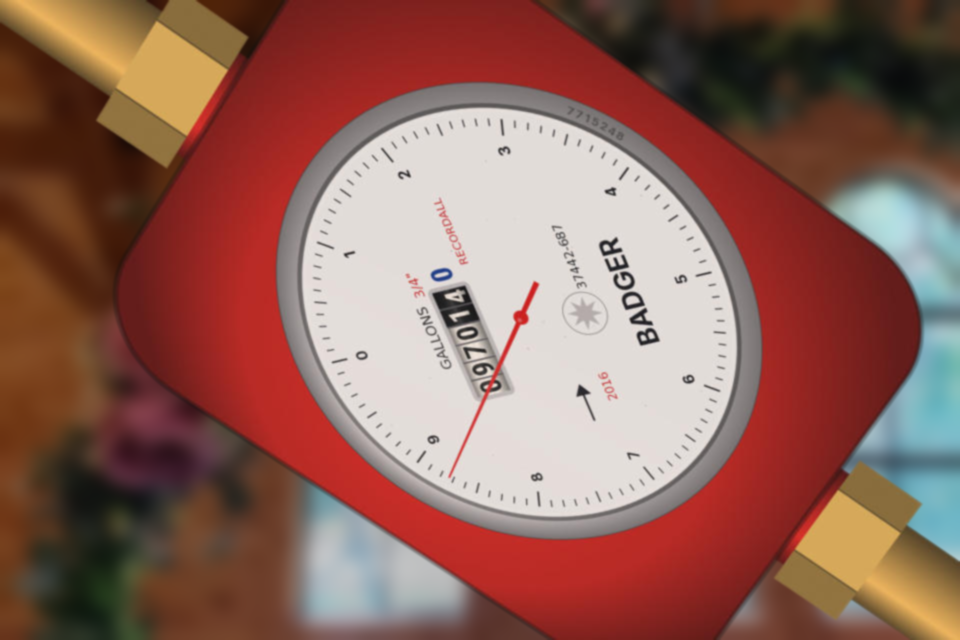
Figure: value=970138.7 unit=gal
